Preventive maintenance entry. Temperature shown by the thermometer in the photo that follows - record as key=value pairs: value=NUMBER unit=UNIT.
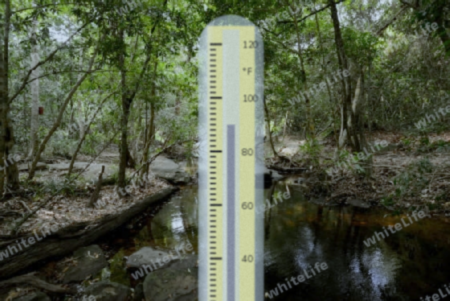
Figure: value=90 unit=°F
